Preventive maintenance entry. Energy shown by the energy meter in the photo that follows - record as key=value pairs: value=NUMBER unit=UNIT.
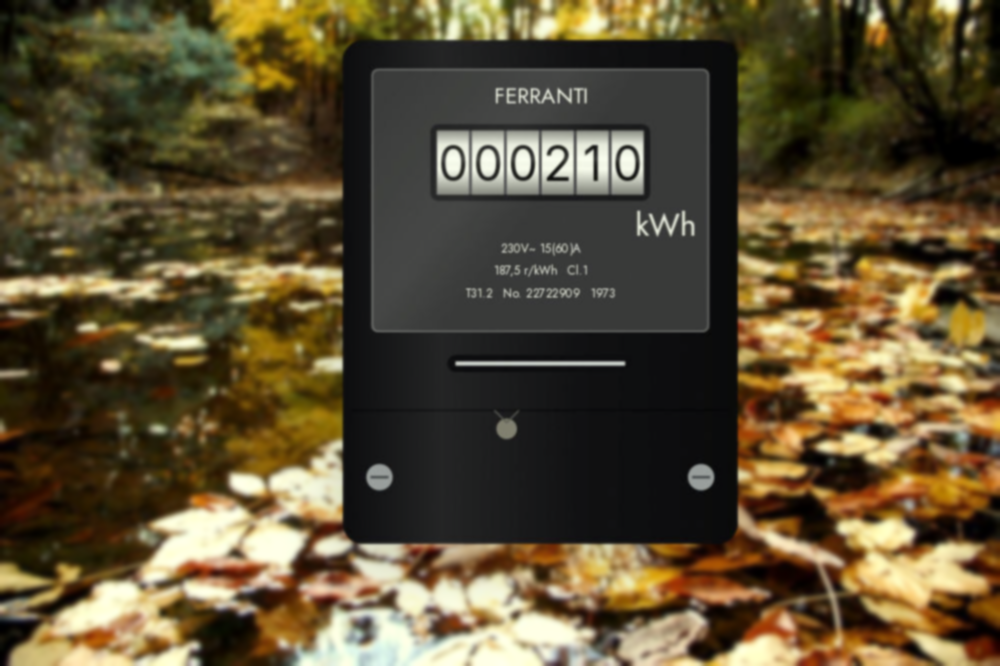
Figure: value=210 unit=kWh
